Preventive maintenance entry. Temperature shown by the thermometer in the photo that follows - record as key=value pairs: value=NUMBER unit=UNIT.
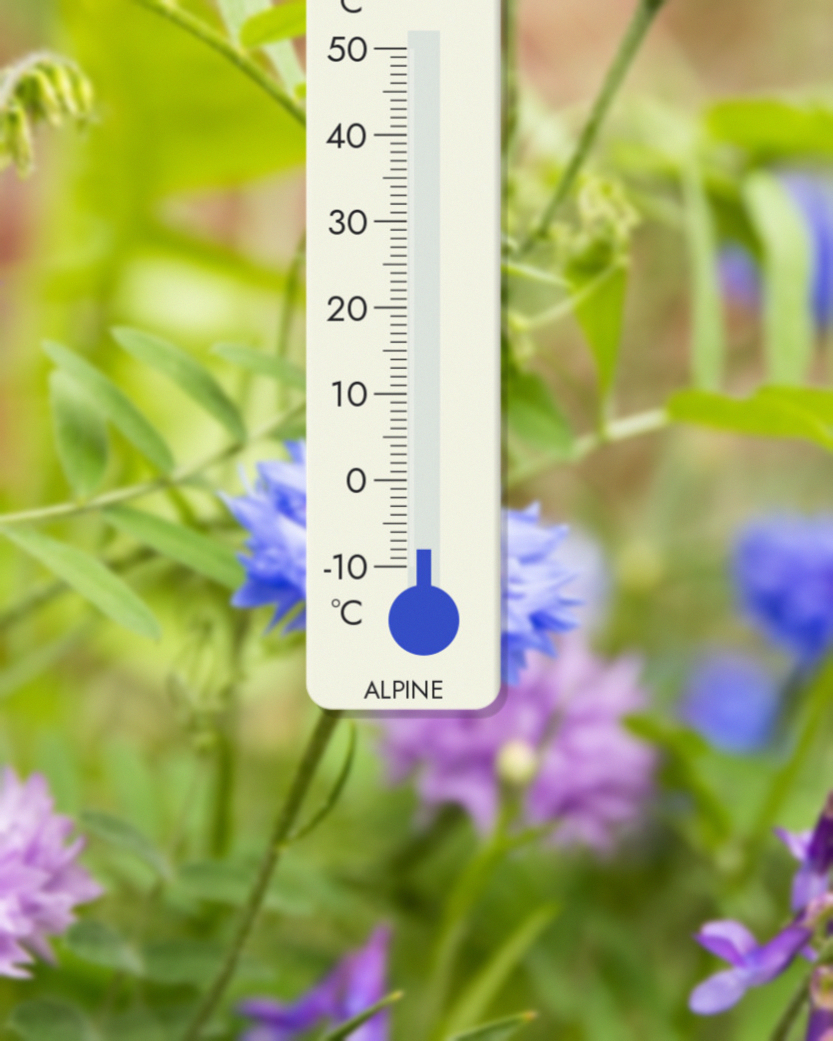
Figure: value=-8 unit=°C
